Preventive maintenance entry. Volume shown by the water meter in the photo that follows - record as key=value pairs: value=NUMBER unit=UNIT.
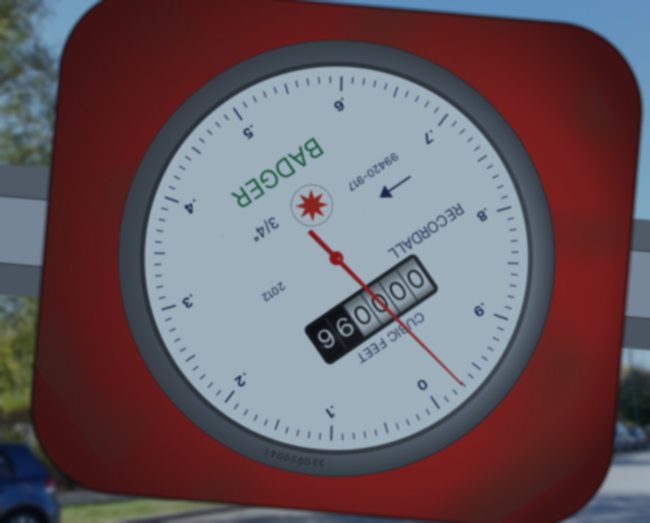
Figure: value=95.97 unit=ft³
